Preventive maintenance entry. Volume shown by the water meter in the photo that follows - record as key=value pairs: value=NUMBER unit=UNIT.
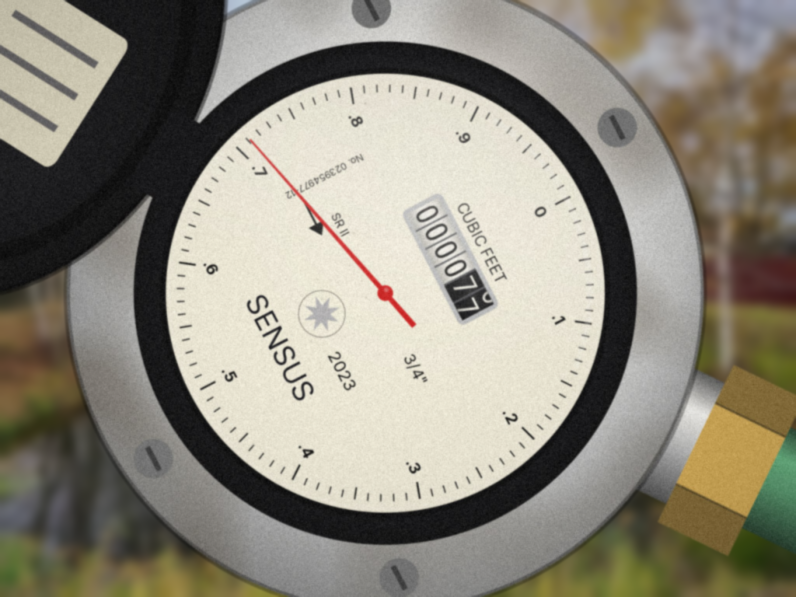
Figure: value=76.71 unit=ft³
